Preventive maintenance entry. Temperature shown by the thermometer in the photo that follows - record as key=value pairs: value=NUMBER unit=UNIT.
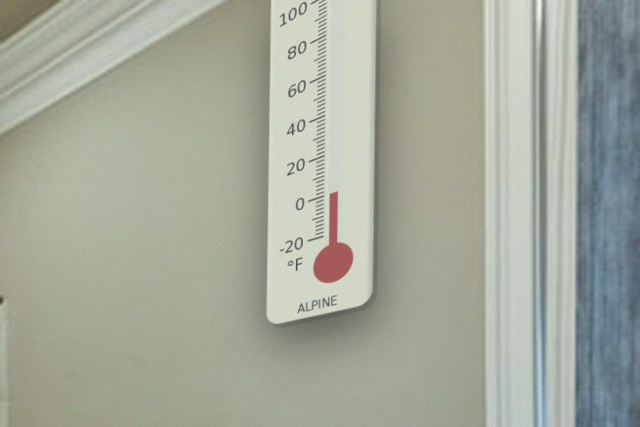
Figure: value=0 unit=°F
